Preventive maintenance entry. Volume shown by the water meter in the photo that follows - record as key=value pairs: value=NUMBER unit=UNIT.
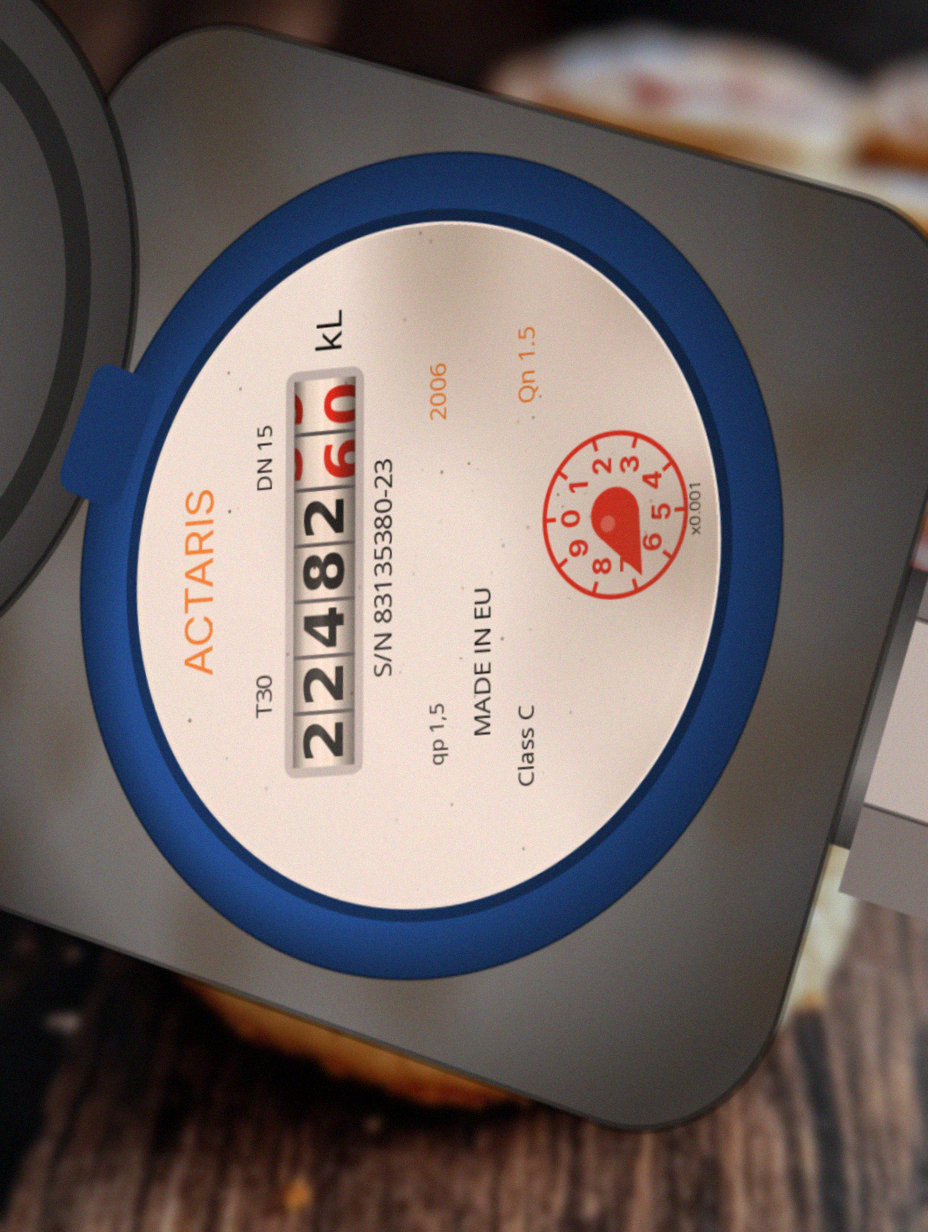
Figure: value=22482.596 unit=kL
